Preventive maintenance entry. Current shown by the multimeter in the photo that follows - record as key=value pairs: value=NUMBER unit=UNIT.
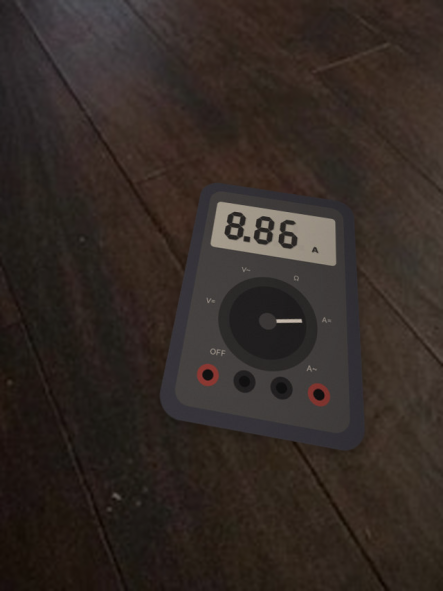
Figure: value=8.86 unit=A
